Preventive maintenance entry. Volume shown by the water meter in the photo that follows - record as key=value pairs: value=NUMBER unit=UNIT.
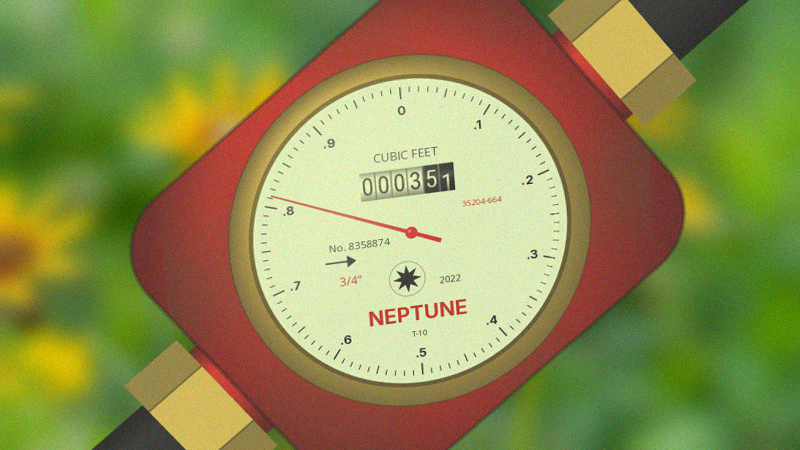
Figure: value=350.81 unit=ft³
